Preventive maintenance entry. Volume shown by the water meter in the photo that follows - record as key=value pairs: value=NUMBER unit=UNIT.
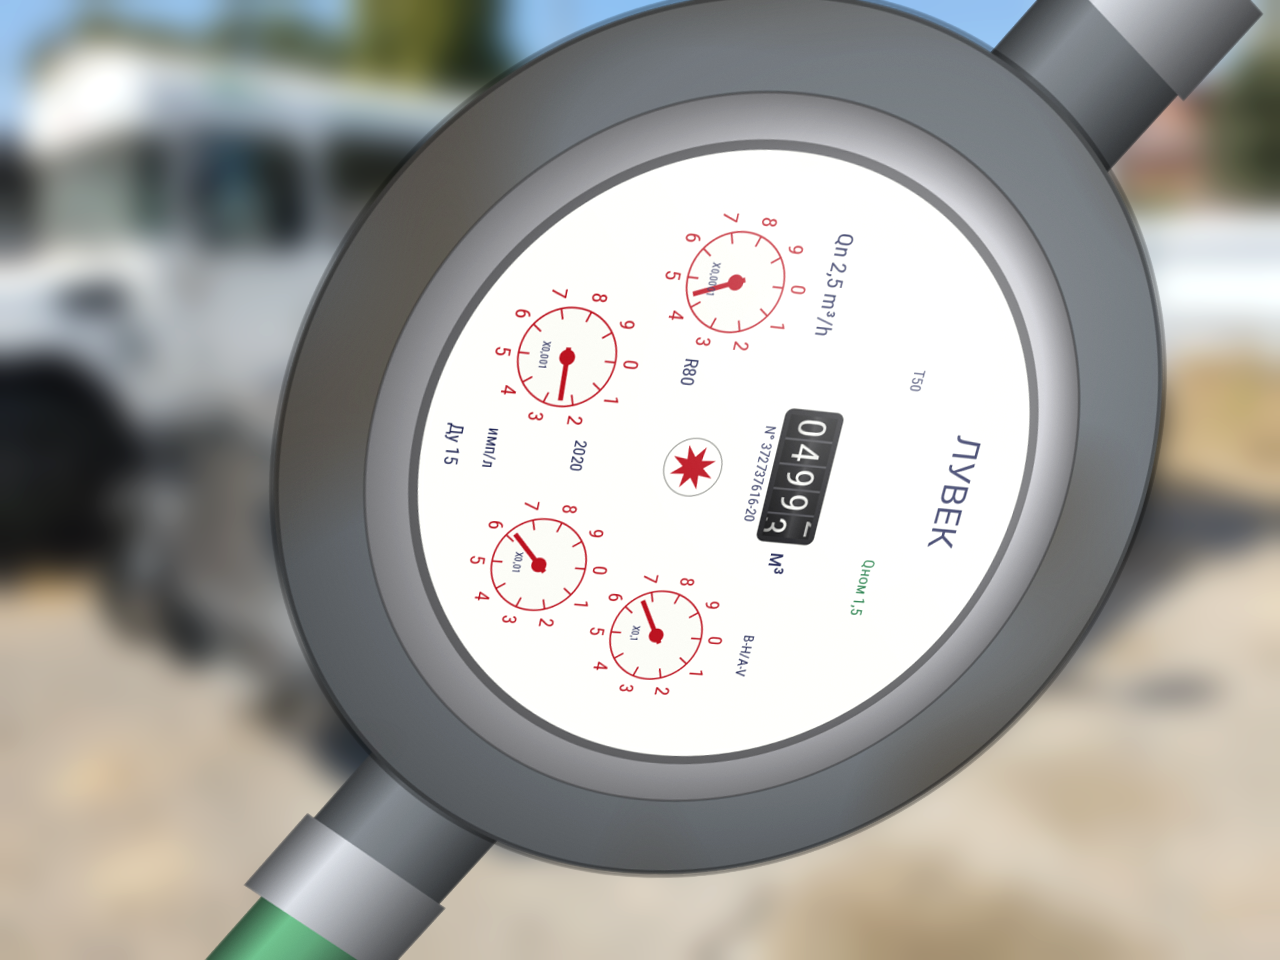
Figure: value=4992.6624 unit=m³
